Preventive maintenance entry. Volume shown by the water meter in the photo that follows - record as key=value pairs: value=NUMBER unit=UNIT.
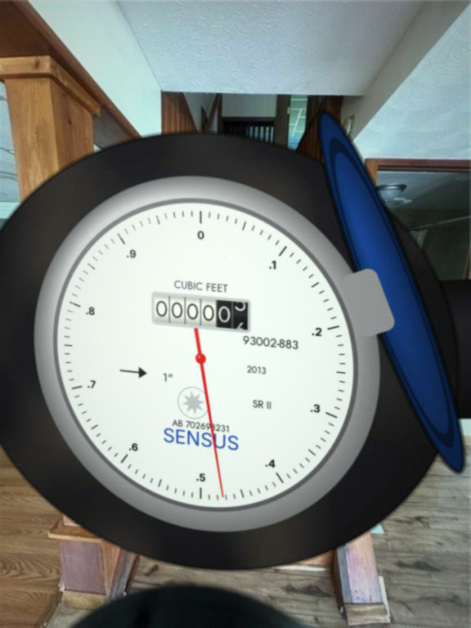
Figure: value=5.47 unit=ft³
